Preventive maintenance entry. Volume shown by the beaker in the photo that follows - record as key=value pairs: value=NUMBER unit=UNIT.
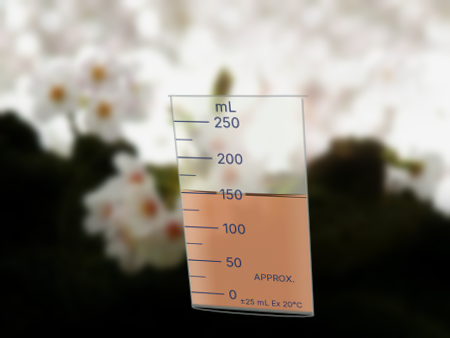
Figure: value=150 unit=mL
